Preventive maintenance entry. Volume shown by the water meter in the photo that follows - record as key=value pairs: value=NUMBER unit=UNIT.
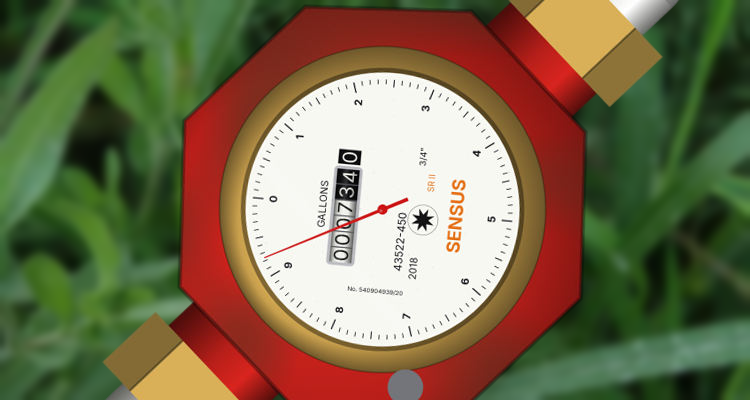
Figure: value=7339.2 unit=gal
